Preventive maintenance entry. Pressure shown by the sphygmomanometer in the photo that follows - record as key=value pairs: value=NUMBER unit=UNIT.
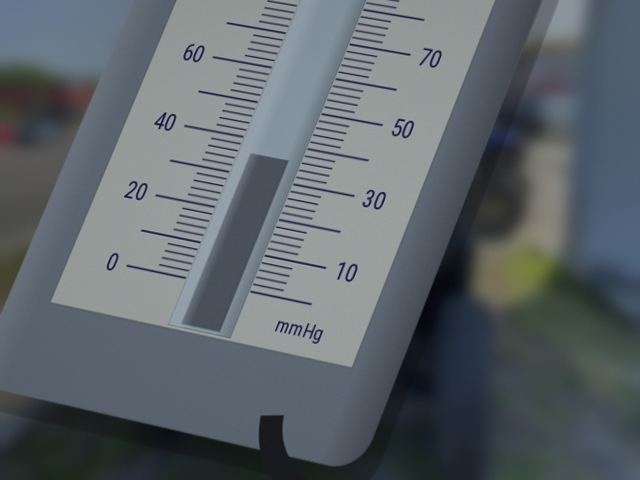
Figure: value=36 unit=mmHg
